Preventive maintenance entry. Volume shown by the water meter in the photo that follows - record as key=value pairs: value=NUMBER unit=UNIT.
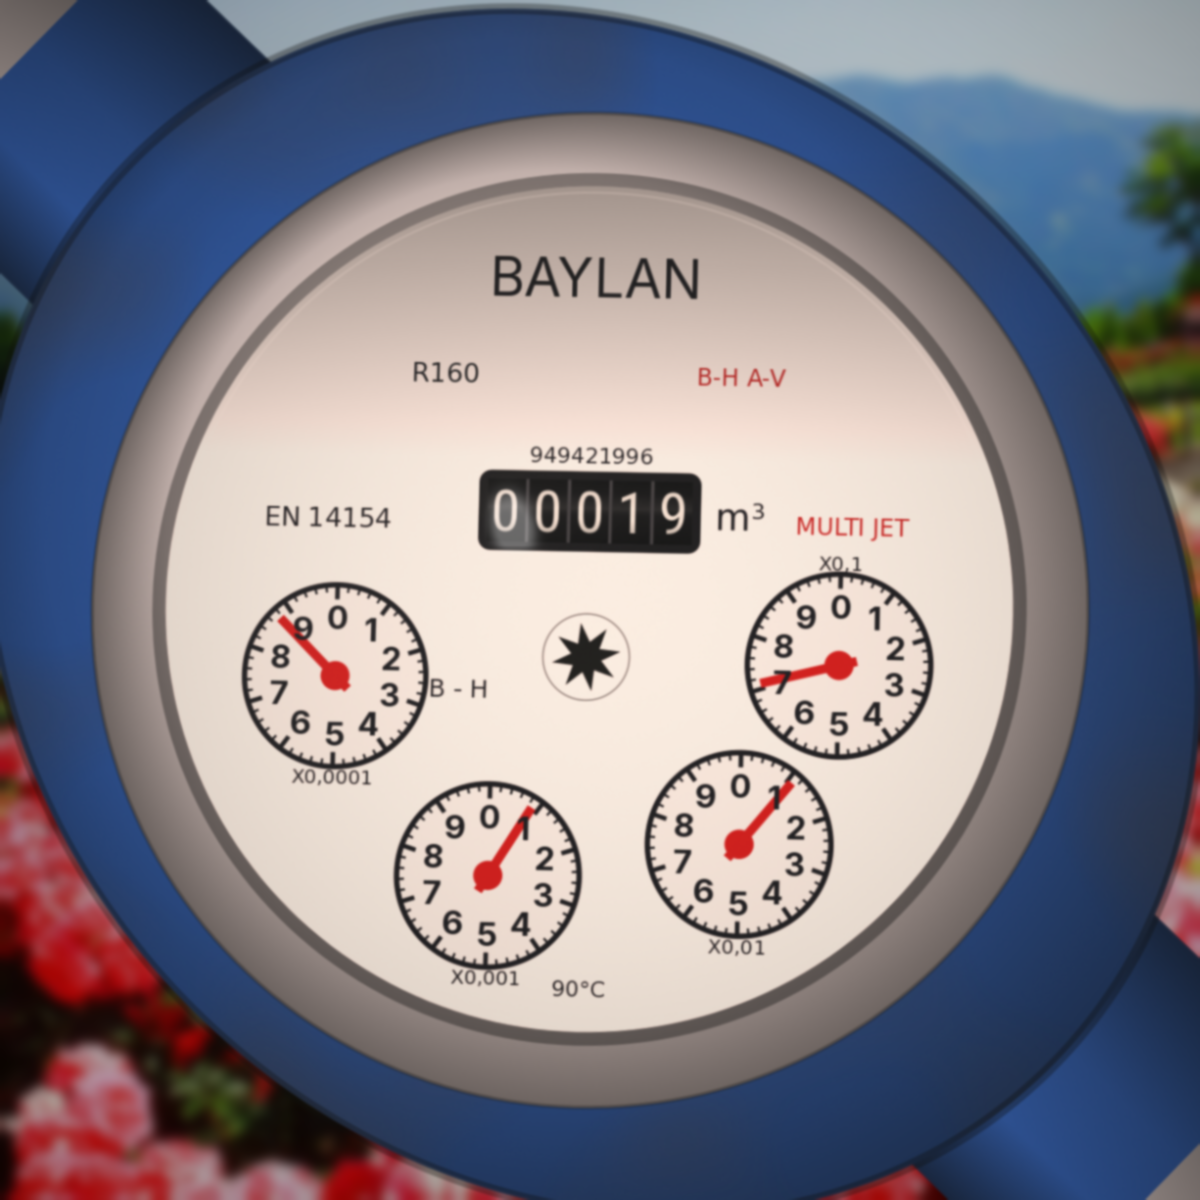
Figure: value=19.7108 unit=m³
